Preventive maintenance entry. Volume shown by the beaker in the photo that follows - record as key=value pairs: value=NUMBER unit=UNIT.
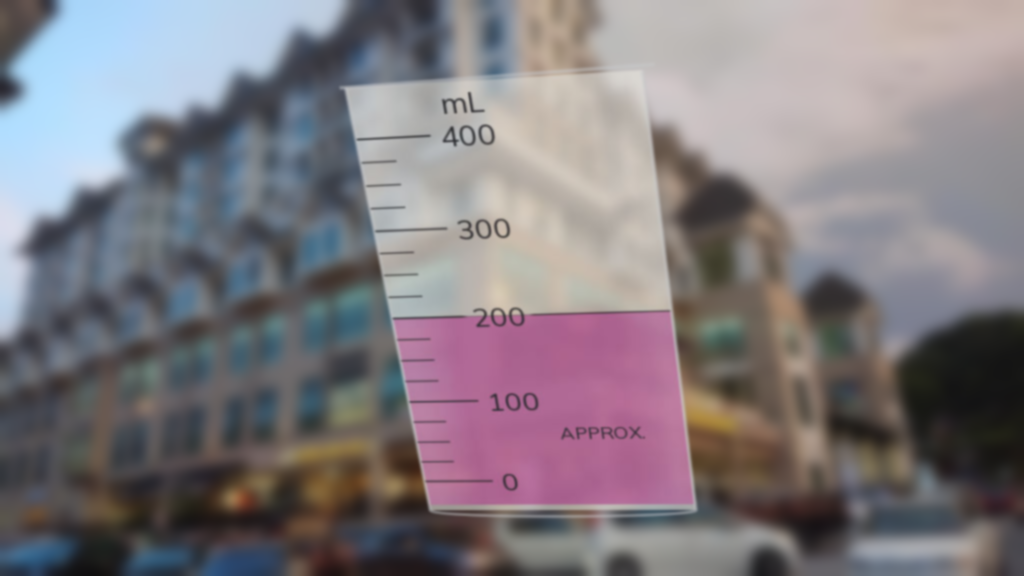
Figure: value=200 unit=mL
